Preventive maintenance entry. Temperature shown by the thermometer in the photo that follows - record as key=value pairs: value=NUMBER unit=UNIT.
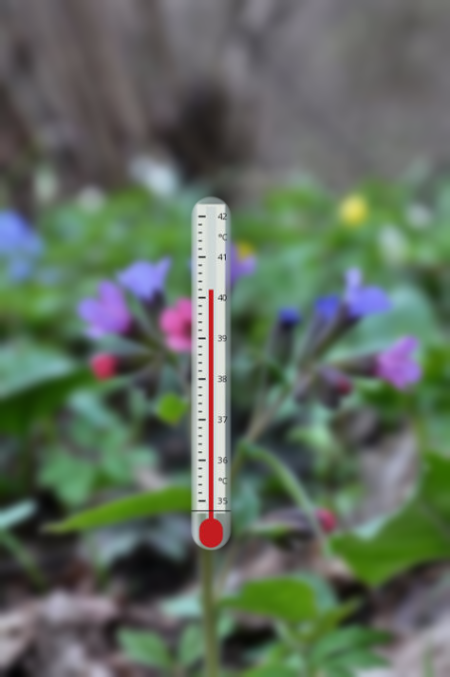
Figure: value=40.2 unit=°C
